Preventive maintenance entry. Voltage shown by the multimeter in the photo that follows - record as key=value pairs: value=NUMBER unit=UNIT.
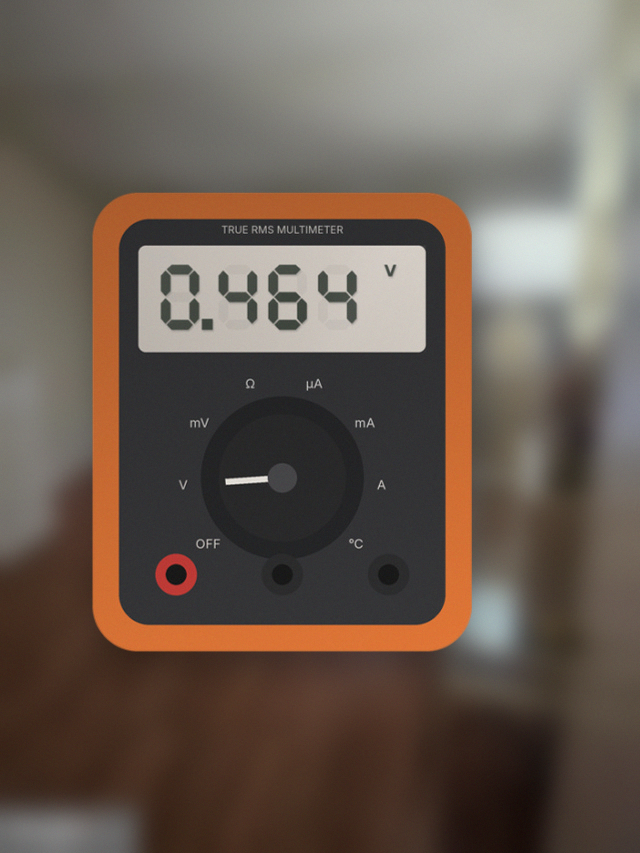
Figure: value=0.464 unit=V
